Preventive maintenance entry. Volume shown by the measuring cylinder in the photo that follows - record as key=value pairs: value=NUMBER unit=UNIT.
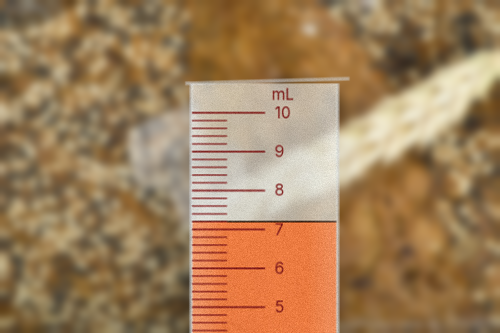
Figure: value=7.2 unit=mL
